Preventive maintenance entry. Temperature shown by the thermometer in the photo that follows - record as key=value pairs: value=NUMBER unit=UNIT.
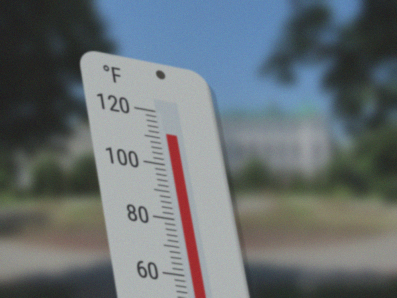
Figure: value=112 unit=°F
